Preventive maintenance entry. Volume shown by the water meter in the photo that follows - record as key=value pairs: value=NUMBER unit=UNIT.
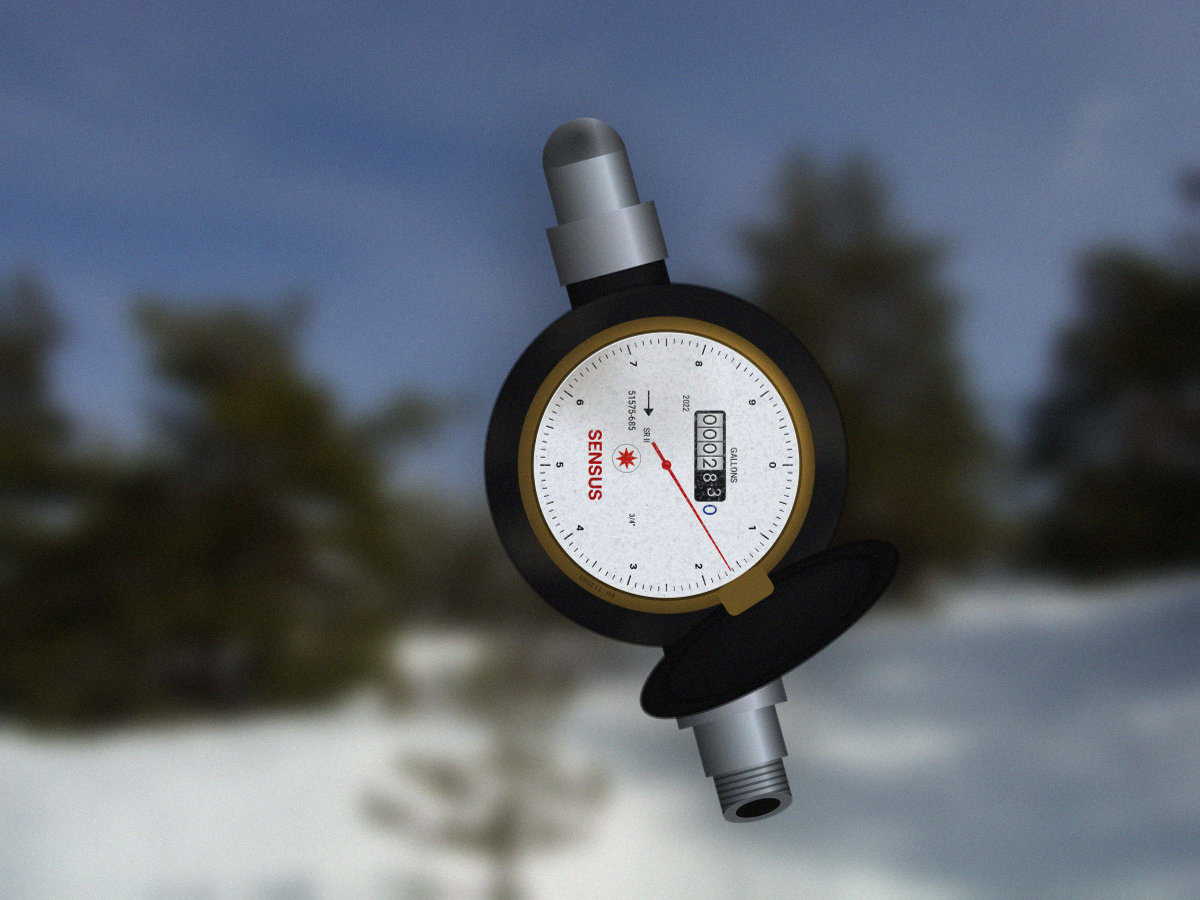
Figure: value=2831.6 unit=gal
